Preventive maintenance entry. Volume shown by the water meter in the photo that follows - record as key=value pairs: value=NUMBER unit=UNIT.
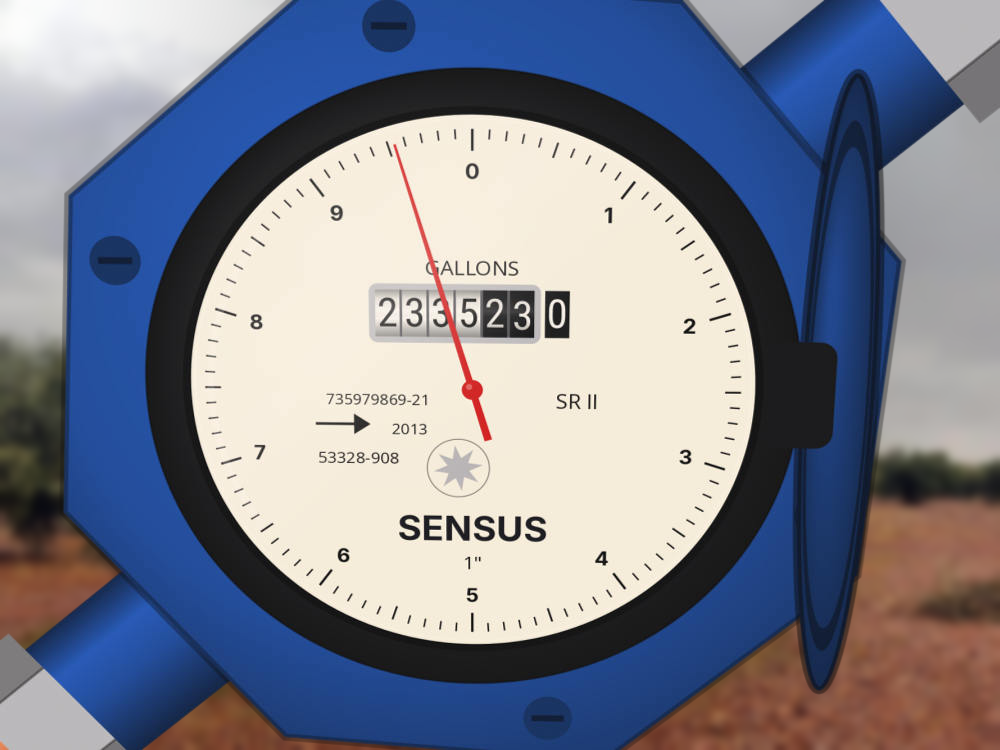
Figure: value=2335229.5 unit=gal
